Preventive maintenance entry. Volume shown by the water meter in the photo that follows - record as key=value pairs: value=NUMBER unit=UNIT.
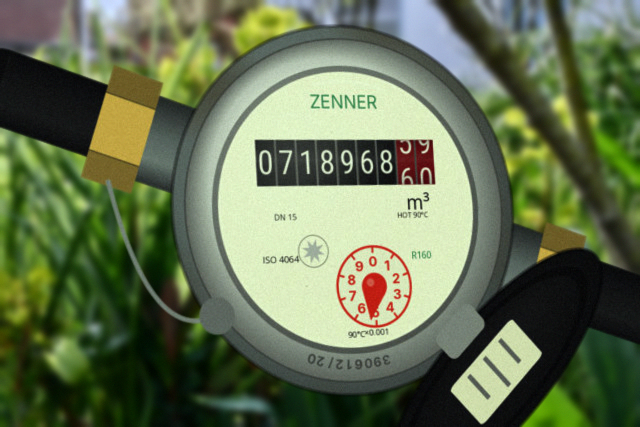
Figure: value=718968.595 unit=m³
